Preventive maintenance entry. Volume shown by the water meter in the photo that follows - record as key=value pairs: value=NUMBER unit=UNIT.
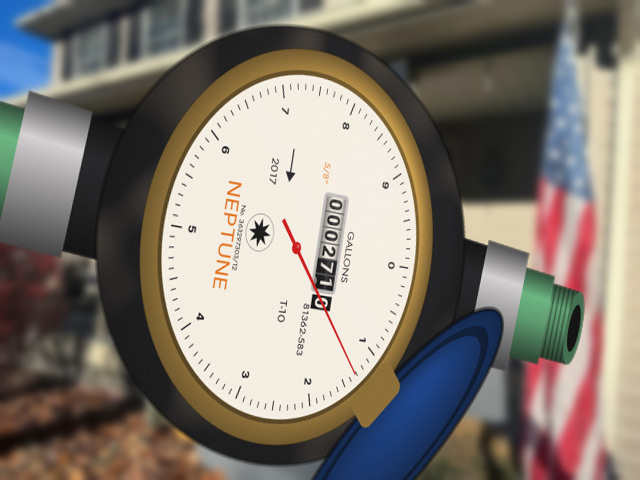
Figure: value=2711.3 unit=gal
